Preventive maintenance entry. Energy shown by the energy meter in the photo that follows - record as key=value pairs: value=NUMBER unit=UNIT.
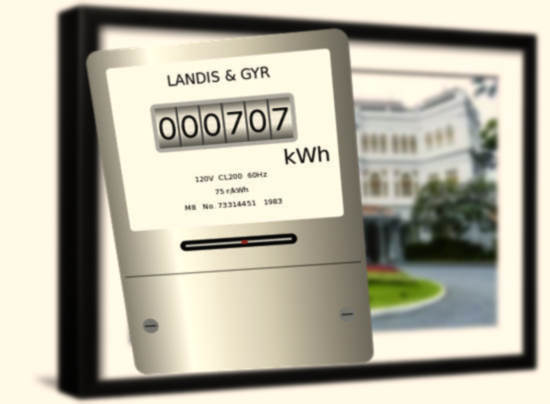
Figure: value=707 unit=kWh
